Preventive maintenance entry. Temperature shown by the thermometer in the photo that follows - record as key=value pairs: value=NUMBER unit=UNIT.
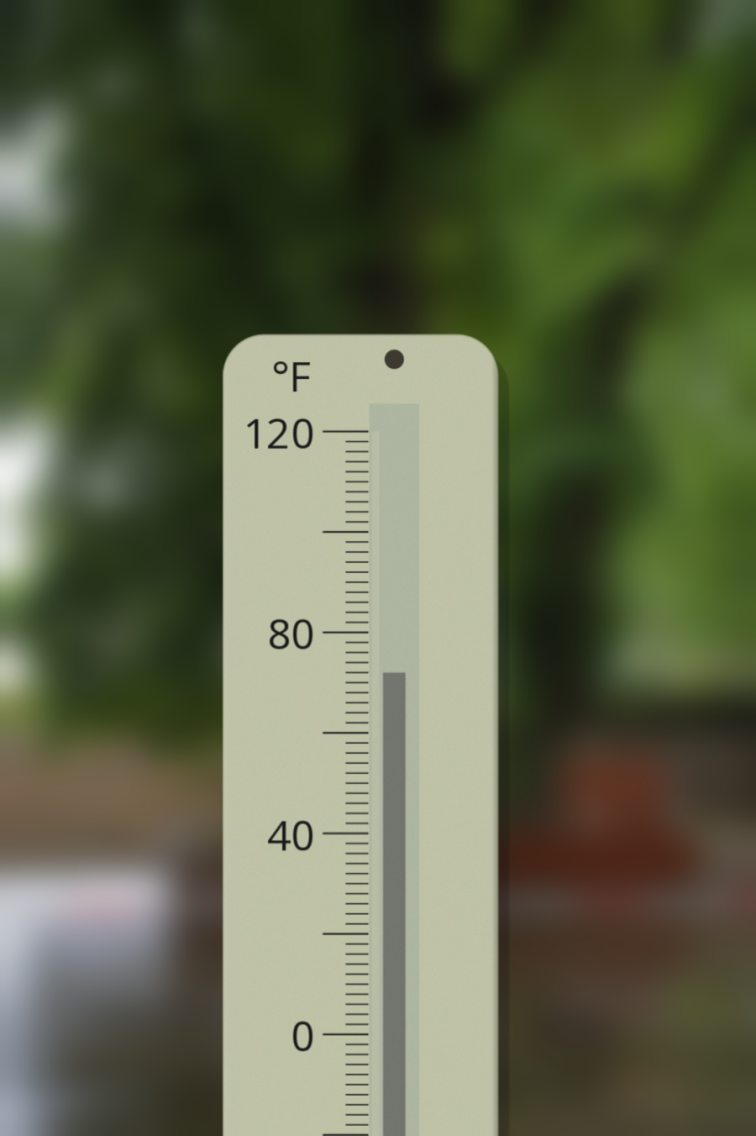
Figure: value=72 unit=°F
